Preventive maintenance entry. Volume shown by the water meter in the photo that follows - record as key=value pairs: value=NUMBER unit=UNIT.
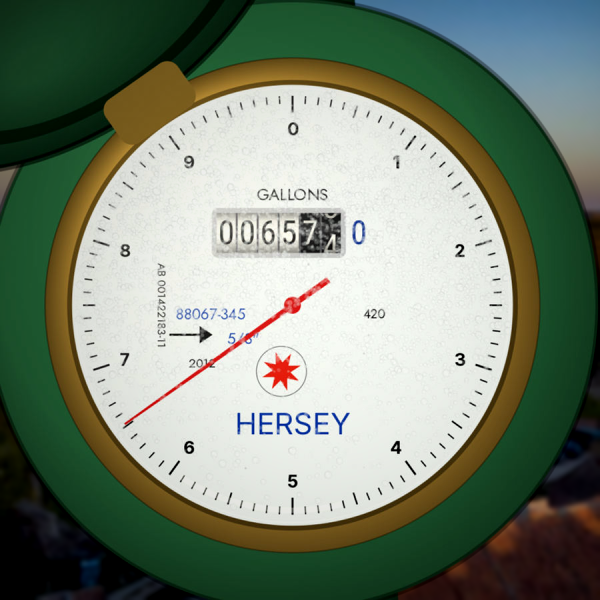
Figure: value=65736.5 unit=gal
